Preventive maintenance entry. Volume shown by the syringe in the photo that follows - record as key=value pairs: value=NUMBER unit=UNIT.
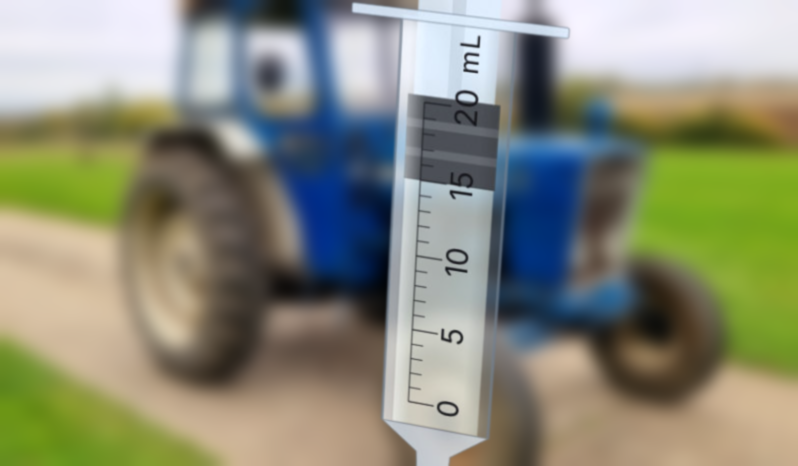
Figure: value=15 unit=mL
